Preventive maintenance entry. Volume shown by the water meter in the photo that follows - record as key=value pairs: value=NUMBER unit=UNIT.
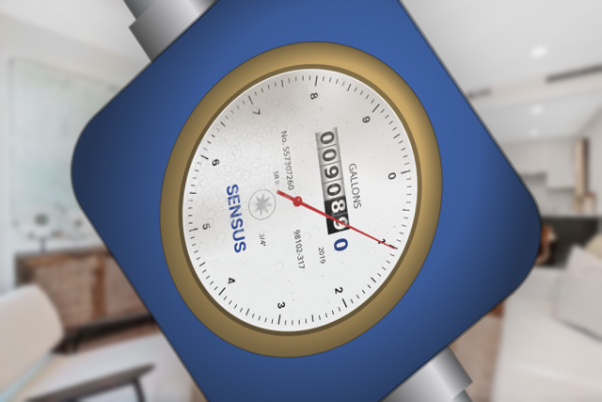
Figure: value=90891.0 unit=gal
